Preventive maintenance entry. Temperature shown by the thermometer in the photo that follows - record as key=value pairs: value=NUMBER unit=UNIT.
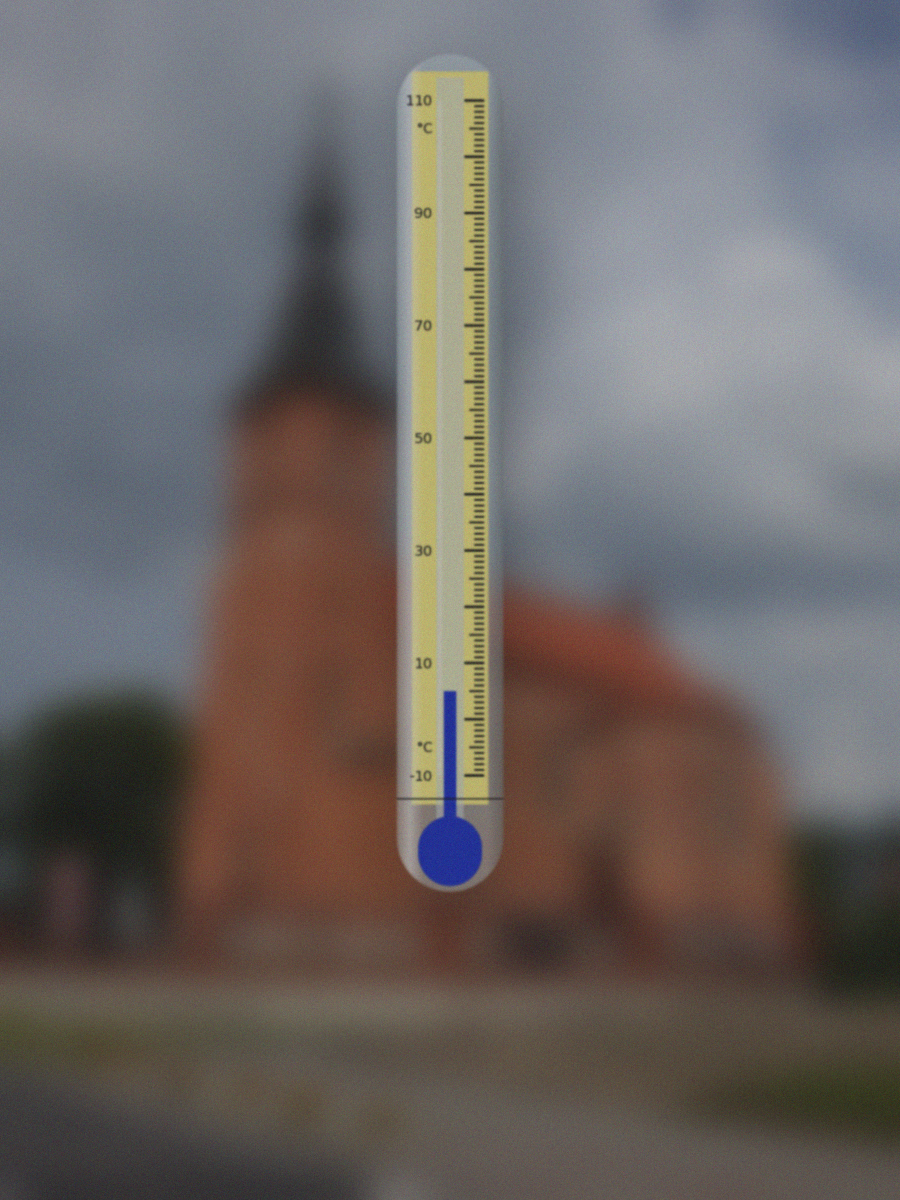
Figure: value=5 unit=°C
